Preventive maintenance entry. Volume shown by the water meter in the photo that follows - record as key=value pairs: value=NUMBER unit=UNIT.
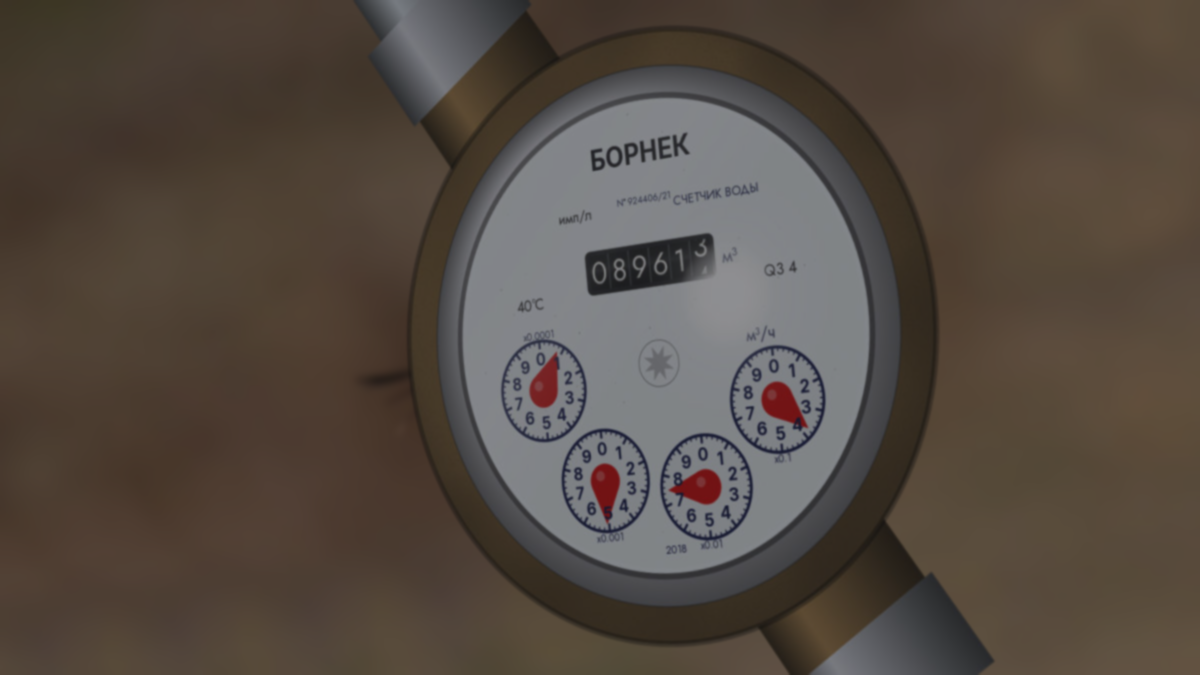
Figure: value=89613.3750 unit=m³
